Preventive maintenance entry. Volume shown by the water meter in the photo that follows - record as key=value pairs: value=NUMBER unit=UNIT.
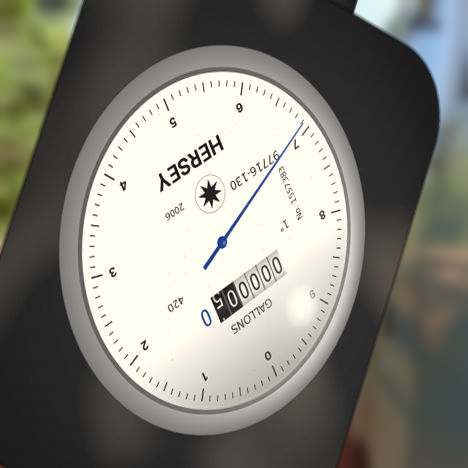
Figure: value=46.9 unit=gal
